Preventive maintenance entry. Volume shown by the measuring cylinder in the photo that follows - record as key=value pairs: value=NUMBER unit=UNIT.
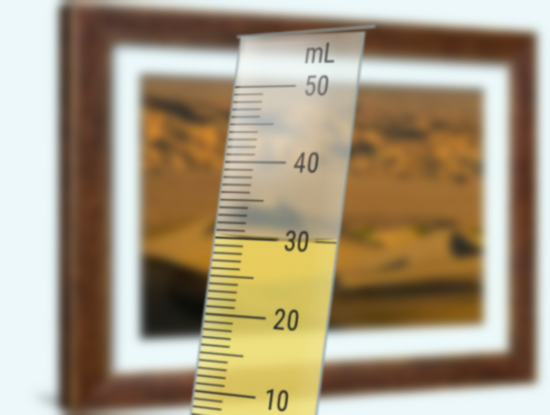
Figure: value=30 unit=mL
